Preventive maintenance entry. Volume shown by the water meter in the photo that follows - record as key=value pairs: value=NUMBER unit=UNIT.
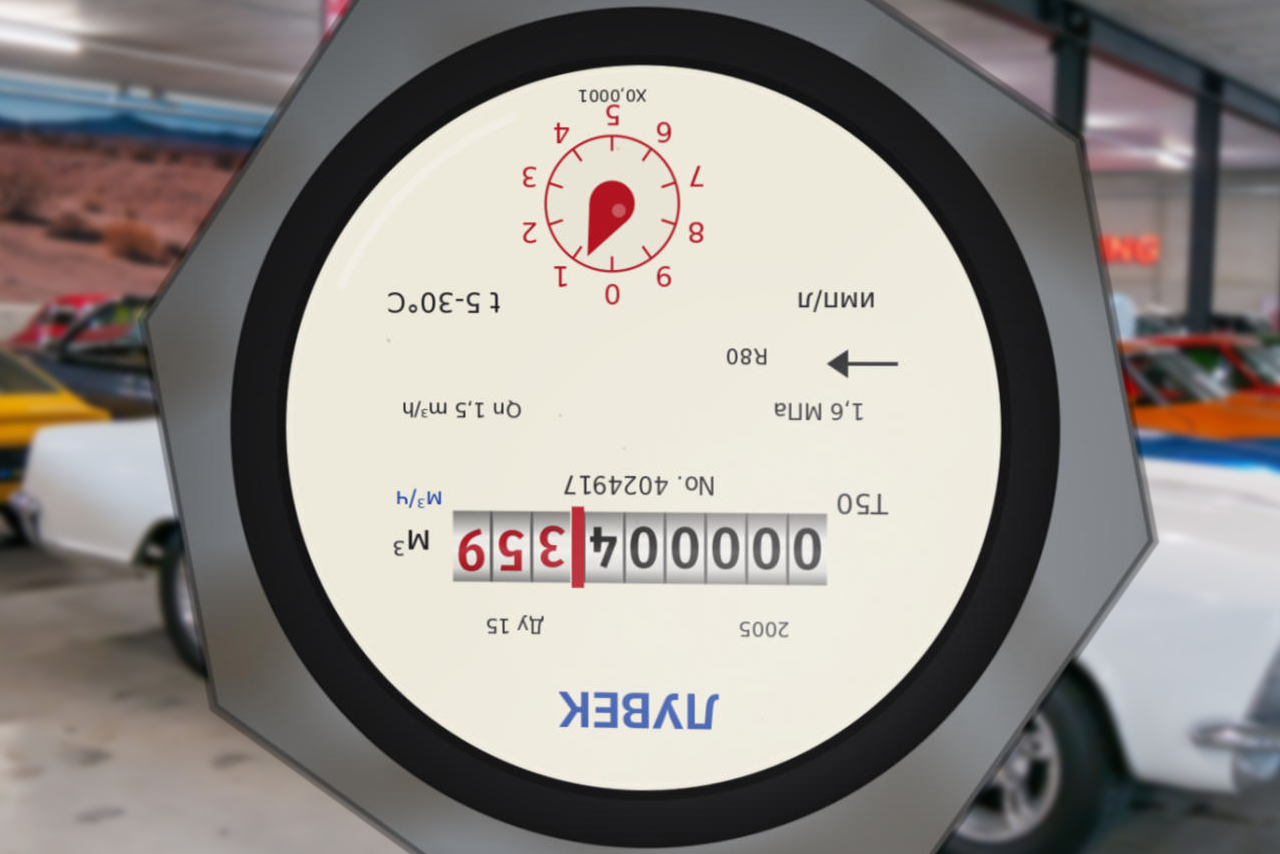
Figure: value=4.3590 unit=m³
